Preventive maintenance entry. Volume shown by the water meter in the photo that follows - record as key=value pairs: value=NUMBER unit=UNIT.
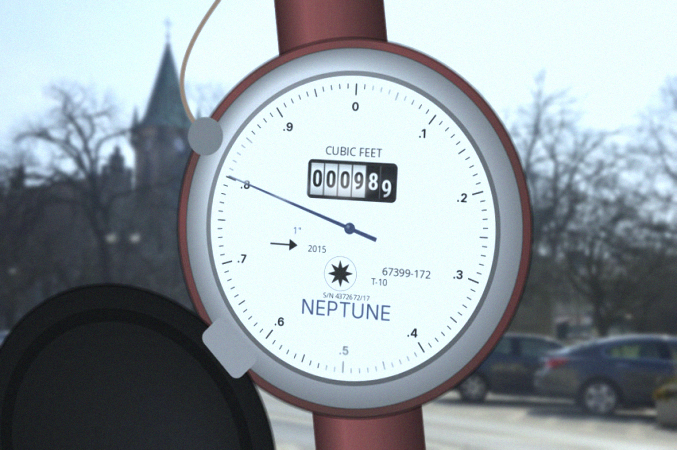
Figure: value=988.80 unit=ft³
